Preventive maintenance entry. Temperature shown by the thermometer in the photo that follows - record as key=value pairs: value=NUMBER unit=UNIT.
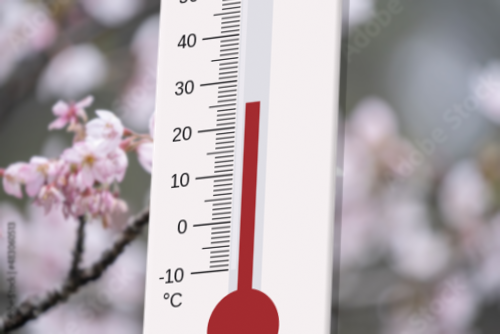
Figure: value=25 unit=°C
